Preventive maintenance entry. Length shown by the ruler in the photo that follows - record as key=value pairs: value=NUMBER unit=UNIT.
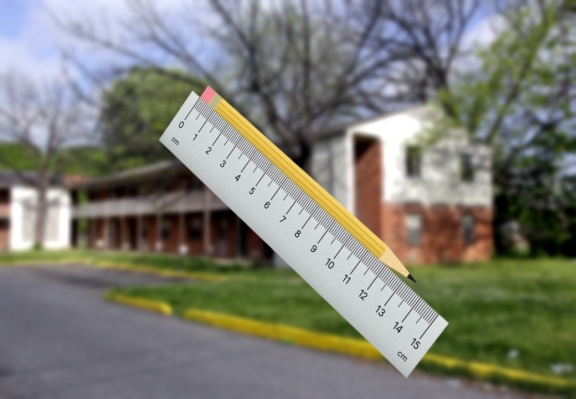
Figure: value=13.5 unit=cm
